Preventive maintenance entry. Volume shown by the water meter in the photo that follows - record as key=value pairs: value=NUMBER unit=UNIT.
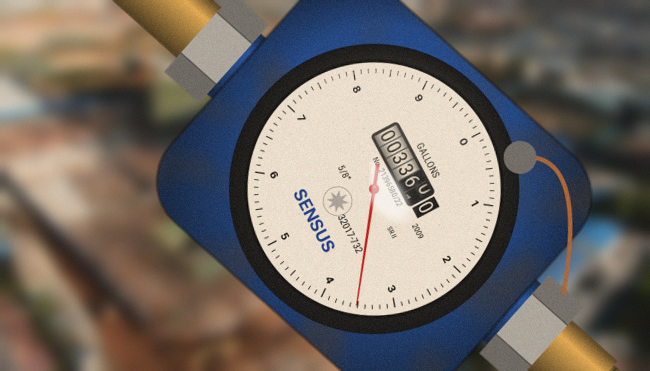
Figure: value=33603.5 unit=gal
